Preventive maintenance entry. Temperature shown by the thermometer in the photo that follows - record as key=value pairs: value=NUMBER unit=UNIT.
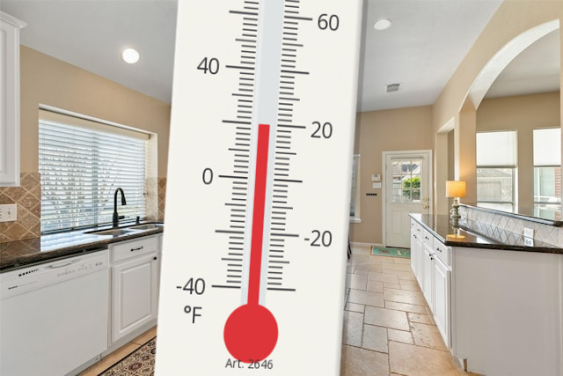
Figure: value=20 unit=°F
